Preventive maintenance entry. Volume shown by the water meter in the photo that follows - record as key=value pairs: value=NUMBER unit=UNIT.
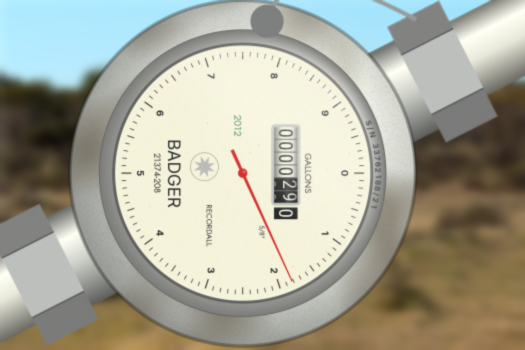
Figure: value=291.8 unit=gal
